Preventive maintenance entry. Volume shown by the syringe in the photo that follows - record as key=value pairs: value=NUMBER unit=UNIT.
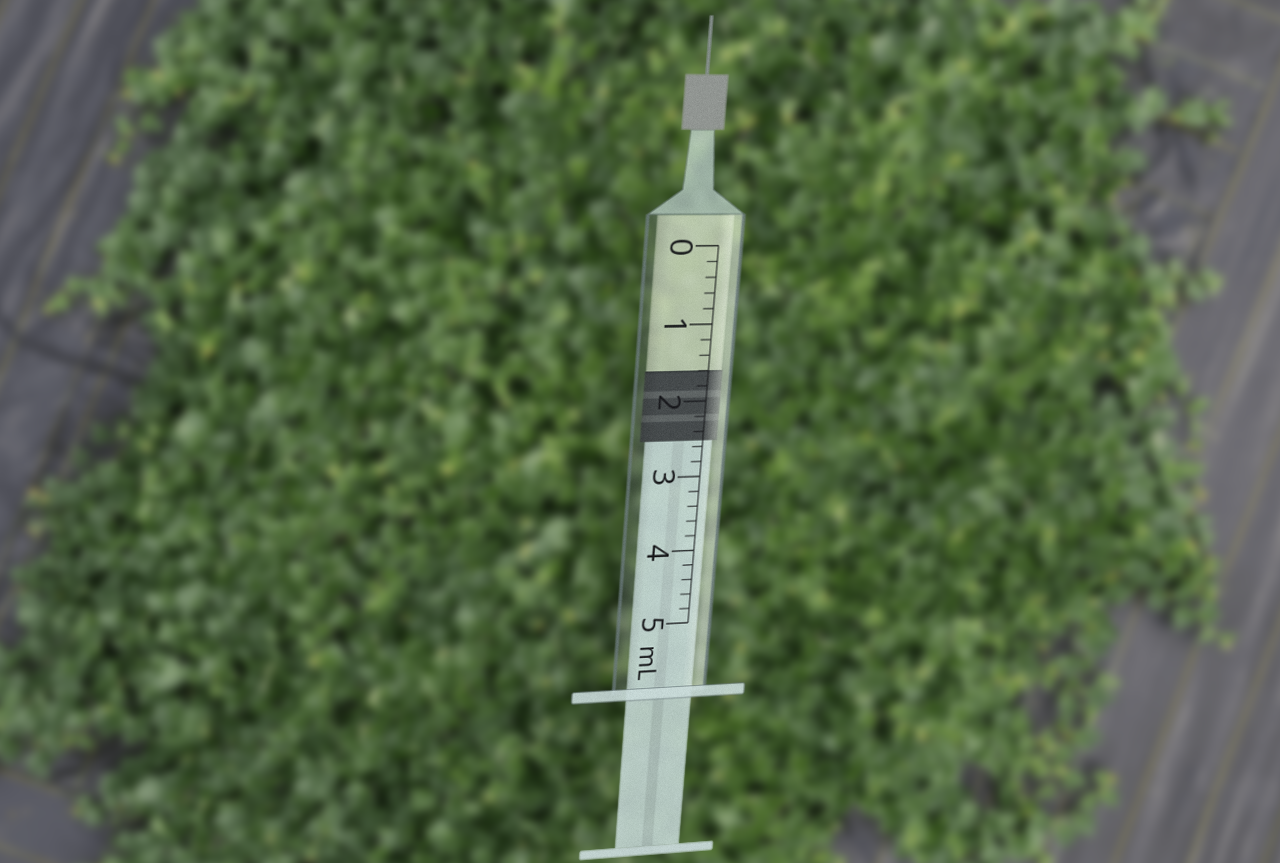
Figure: value=1.6 unit=mL
